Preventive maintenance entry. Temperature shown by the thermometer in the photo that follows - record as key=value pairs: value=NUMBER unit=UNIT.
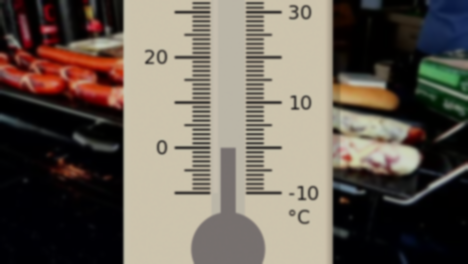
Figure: value=0 unit=°C
